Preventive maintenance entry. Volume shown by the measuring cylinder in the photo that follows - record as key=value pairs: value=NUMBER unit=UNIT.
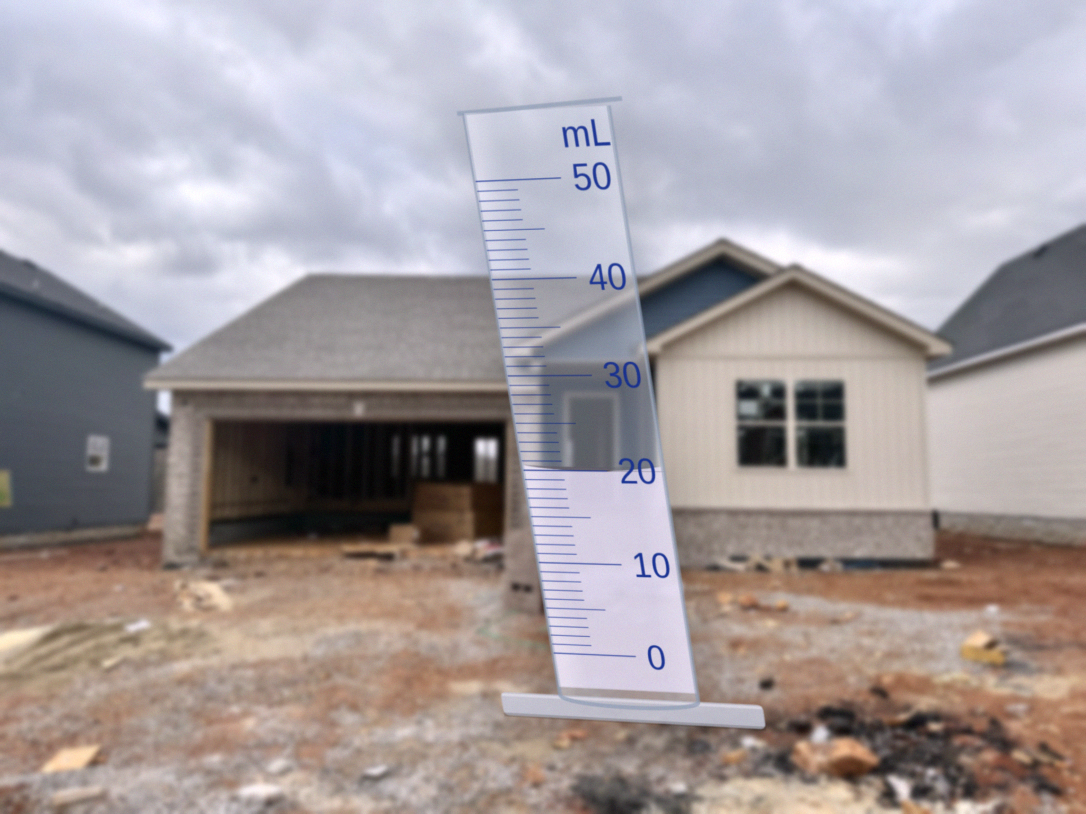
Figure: value=20 unit=mL
